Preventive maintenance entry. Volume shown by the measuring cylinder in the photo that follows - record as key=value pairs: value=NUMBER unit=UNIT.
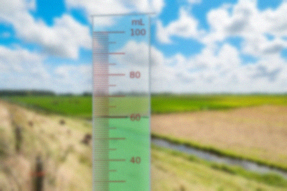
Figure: value=60 unit=mL
